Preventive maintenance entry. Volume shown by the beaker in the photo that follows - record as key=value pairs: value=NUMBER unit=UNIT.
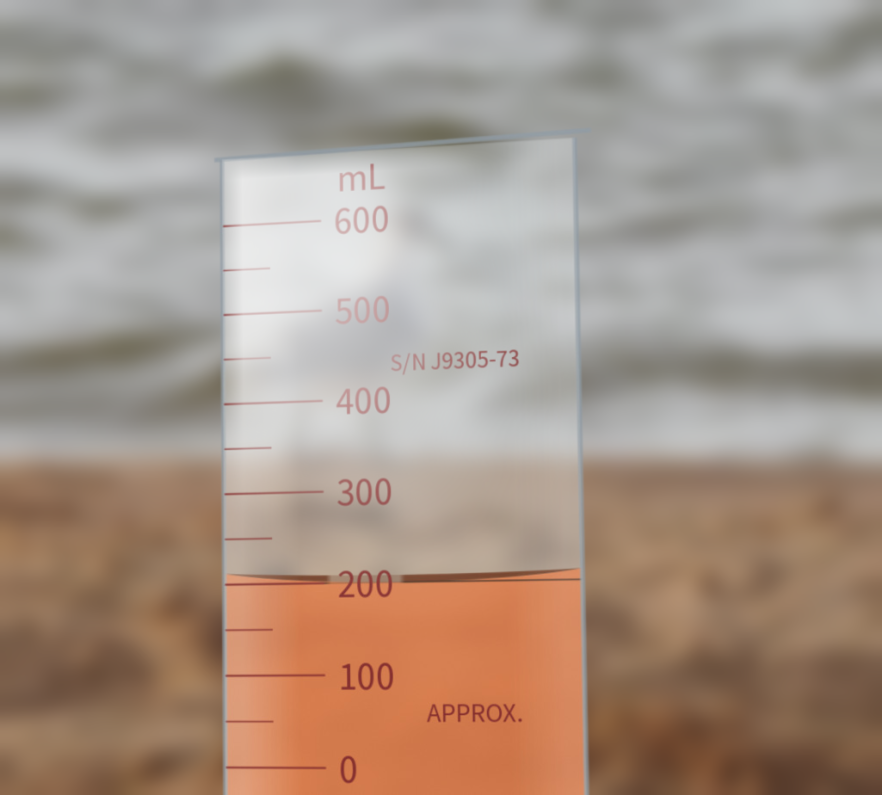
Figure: value=200 unit=mL
